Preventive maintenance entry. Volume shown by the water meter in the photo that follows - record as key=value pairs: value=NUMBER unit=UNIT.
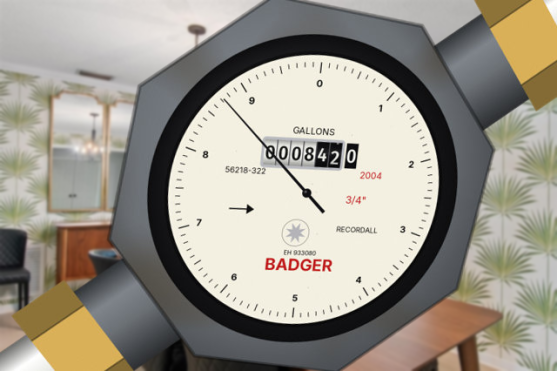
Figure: value=8418.7 unit=gal
